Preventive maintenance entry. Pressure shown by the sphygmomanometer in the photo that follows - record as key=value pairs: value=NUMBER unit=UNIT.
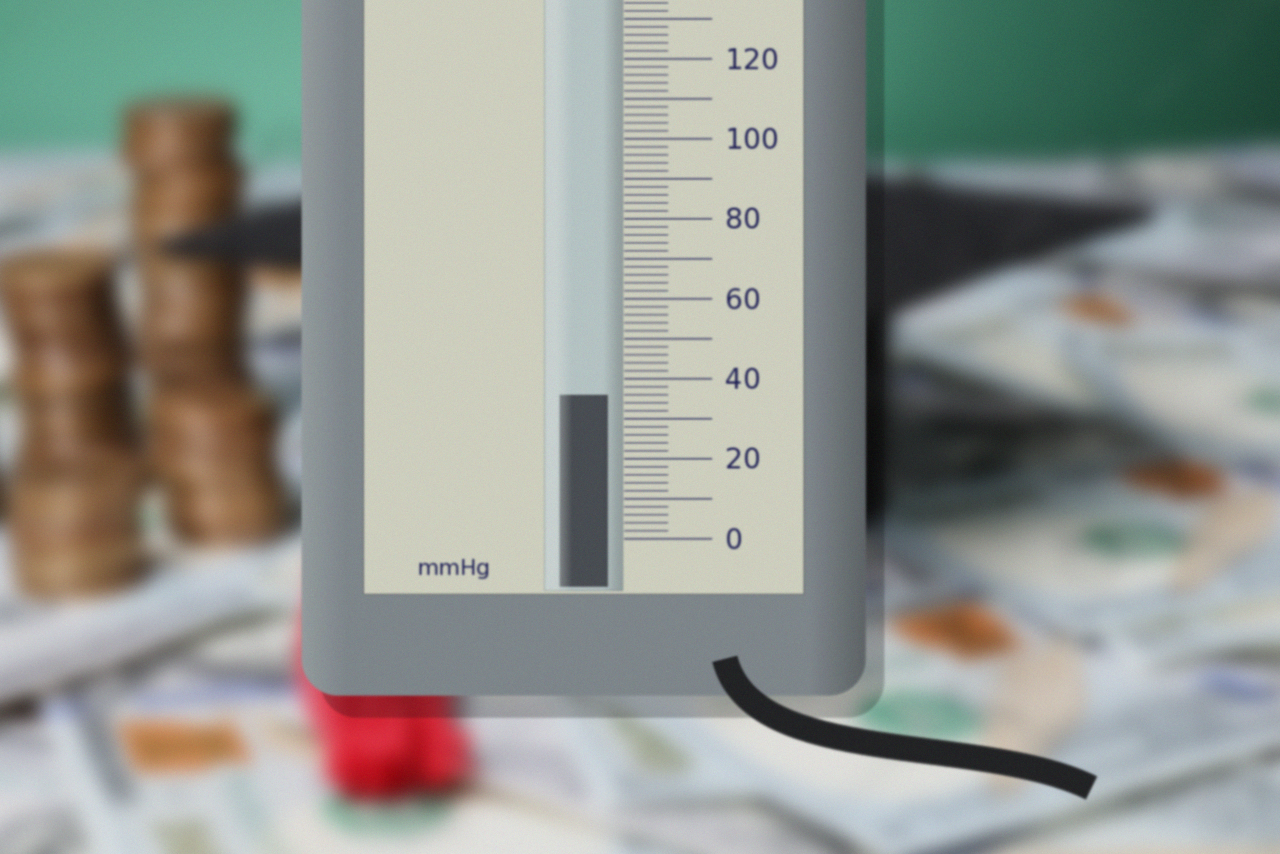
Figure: value=36 unit=mmHg
